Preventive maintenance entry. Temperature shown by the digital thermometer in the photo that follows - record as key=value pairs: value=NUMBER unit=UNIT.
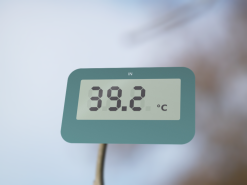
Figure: value=39.2 unit=°C
